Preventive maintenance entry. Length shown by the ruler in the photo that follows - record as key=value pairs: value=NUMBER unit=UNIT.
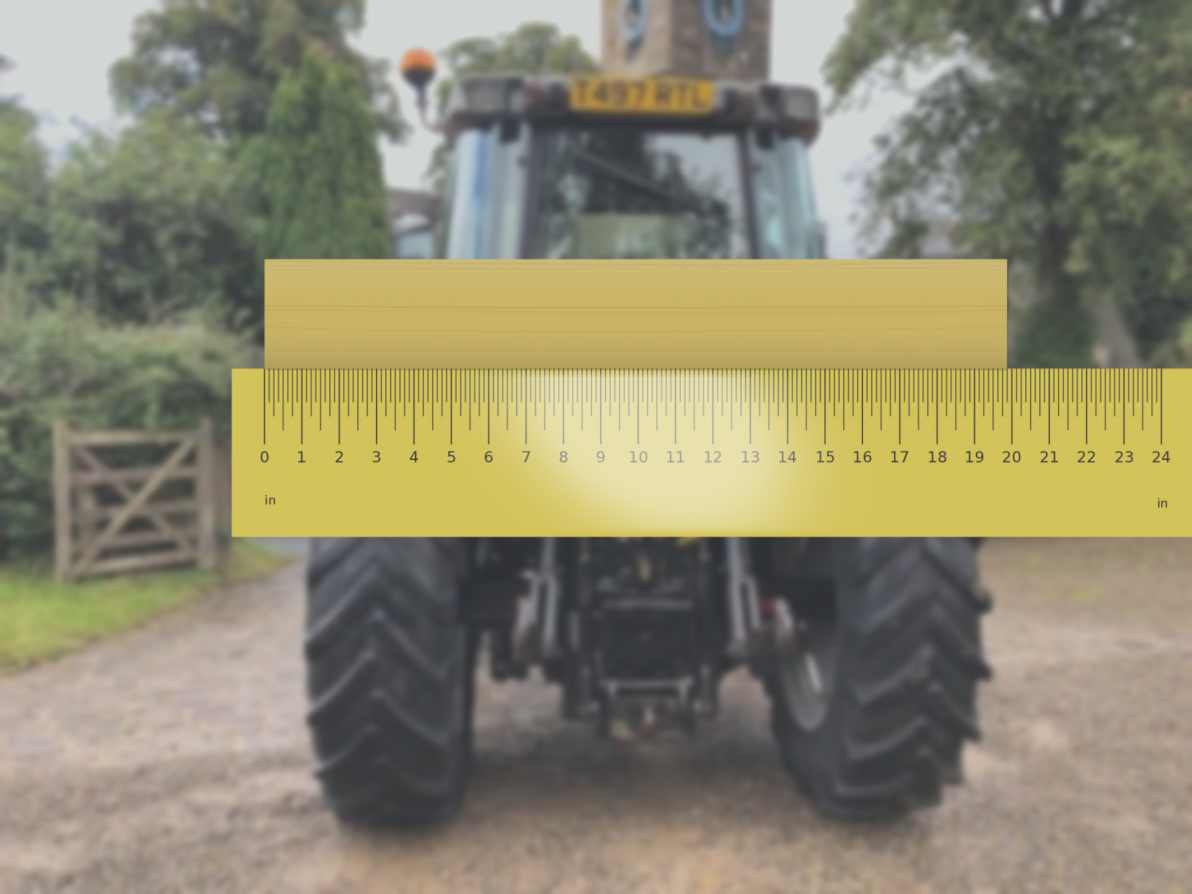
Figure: value=19.875 unit=in
